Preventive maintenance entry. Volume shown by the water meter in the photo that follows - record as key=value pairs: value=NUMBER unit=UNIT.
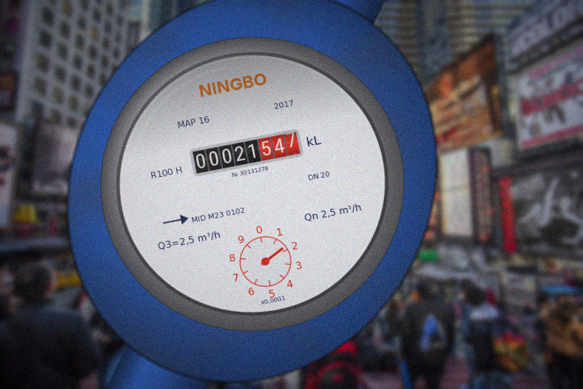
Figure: value=21.5471 unit=kL
